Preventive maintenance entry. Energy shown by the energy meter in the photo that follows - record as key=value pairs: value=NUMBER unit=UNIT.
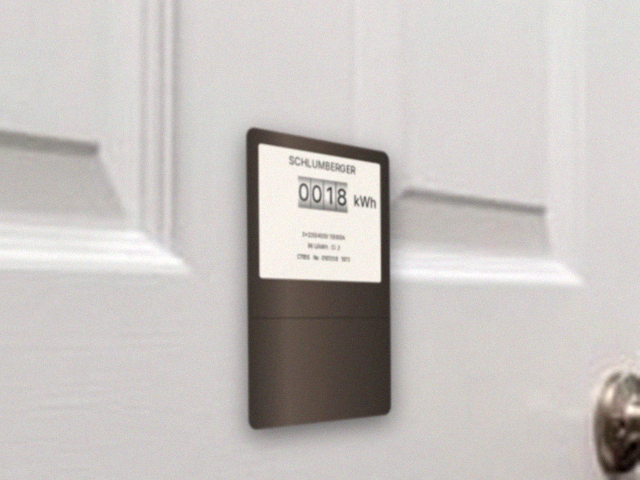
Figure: value=18 unit=kWh
